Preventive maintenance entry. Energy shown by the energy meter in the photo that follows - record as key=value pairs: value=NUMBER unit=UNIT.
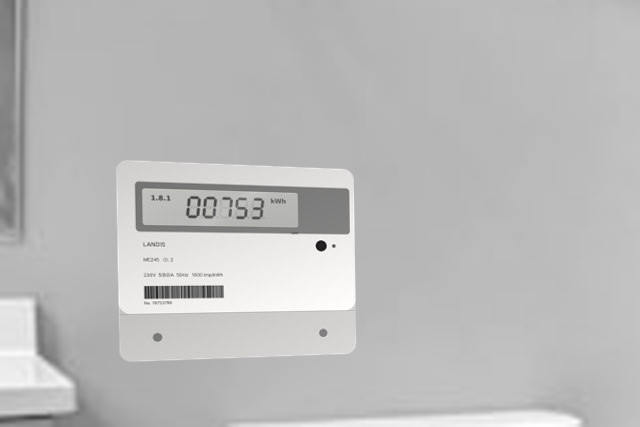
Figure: value=753 unit=kWh
